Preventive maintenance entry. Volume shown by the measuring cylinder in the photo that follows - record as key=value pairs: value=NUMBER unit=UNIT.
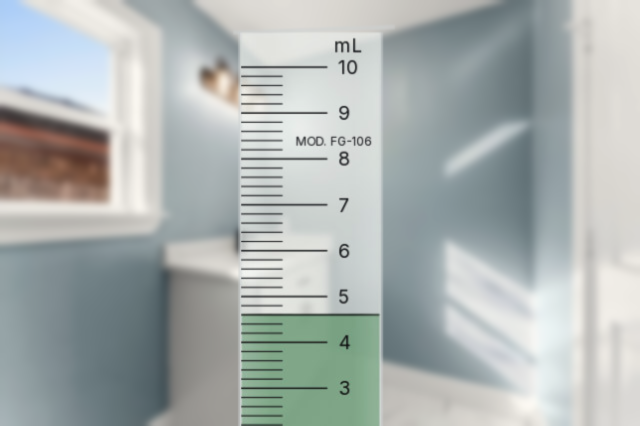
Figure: value=4.6 unit=mL
